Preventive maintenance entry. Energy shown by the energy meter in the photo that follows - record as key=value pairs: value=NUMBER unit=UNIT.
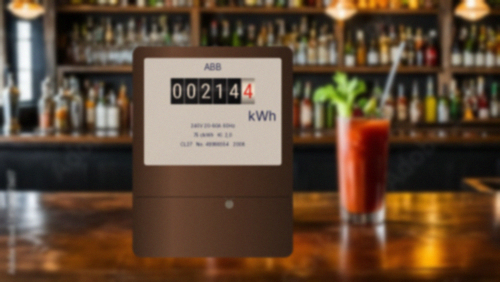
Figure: value=214.4 unit=kWh
